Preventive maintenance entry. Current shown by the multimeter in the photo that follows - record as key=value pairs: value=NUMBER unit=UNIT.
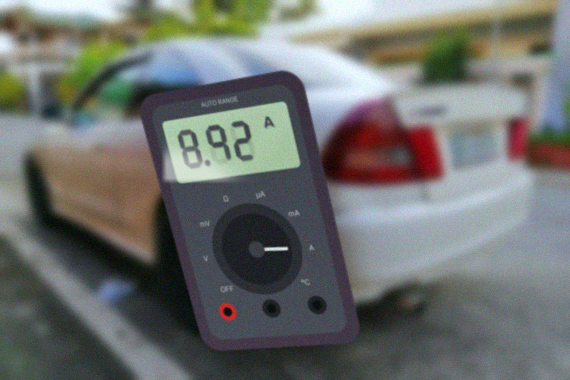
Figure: value=8.92 unit=A
